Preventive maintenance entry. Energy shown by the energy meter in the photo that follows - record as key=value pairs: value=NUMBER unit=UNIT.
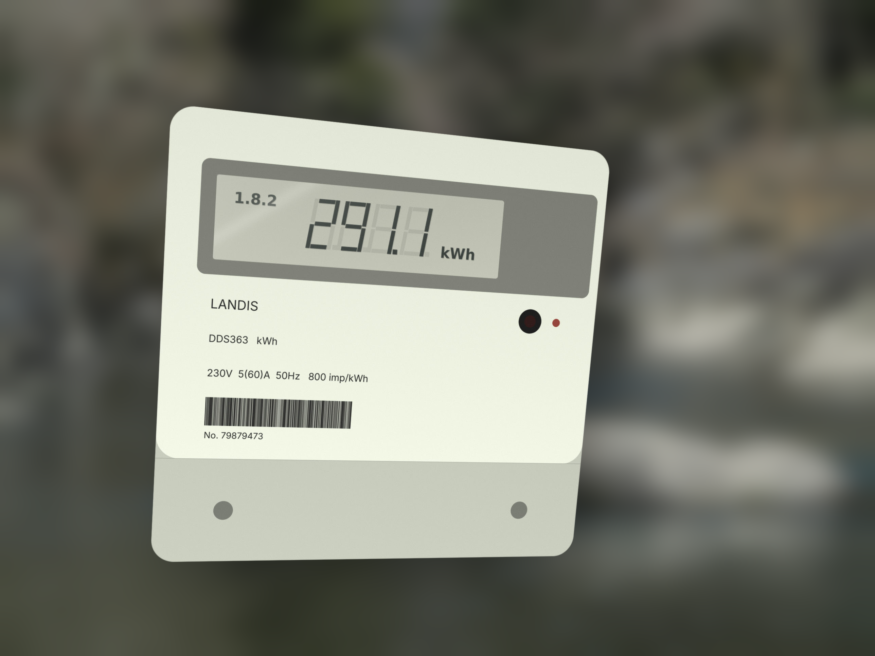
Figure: value=291.1 unit=kWh
